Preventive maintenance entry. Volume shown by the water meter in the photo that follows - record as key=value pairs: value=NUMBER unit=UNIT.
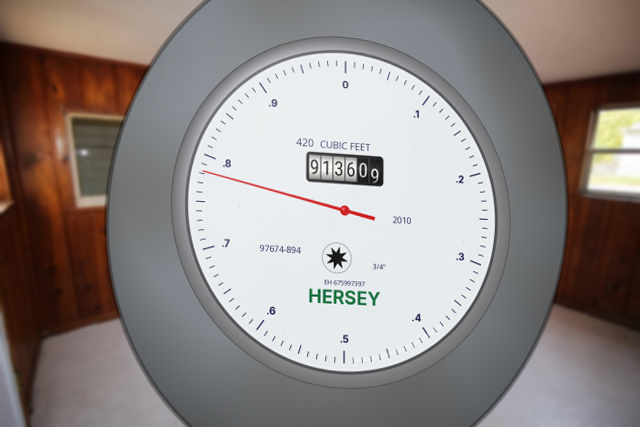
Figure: value=913608.78 unit=ft³
